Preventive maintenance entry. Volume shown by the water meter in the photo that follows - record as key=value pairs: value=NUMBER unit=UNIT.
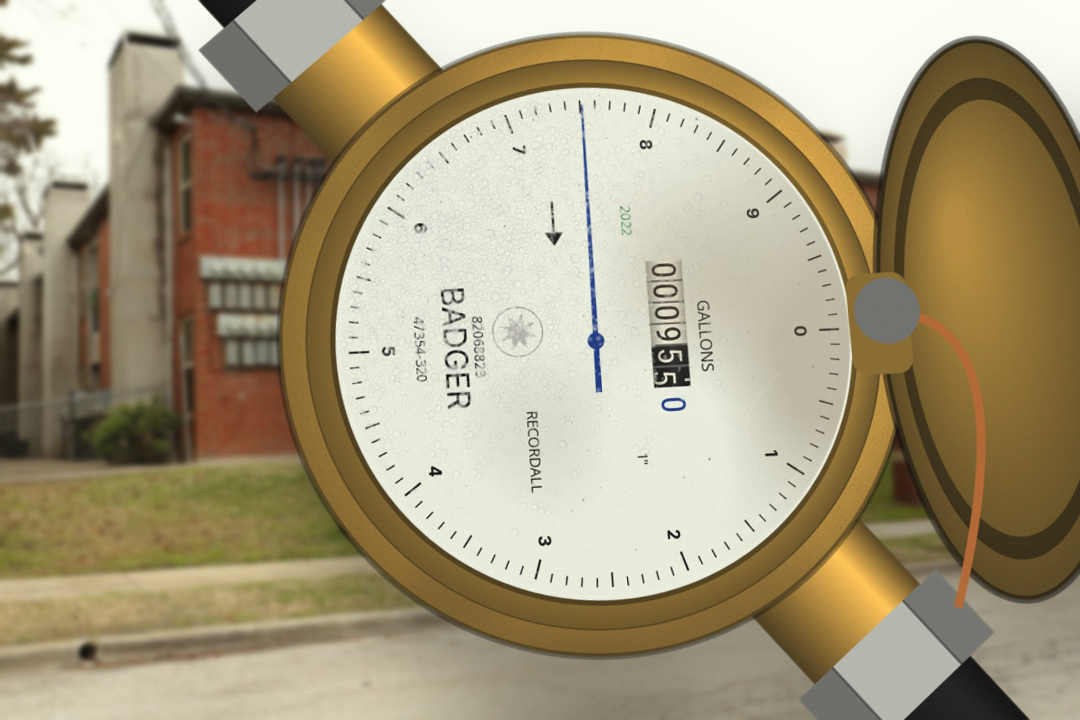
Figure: value=9547.5 unit=gal
